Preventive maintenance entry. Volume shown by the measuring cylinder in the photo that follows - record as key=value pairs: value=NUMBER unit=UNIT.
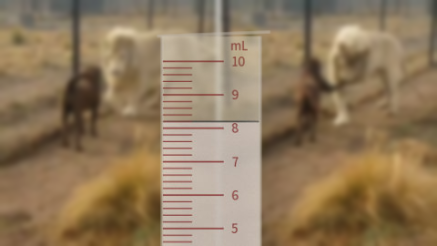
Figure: value=8.2 unit=mL
